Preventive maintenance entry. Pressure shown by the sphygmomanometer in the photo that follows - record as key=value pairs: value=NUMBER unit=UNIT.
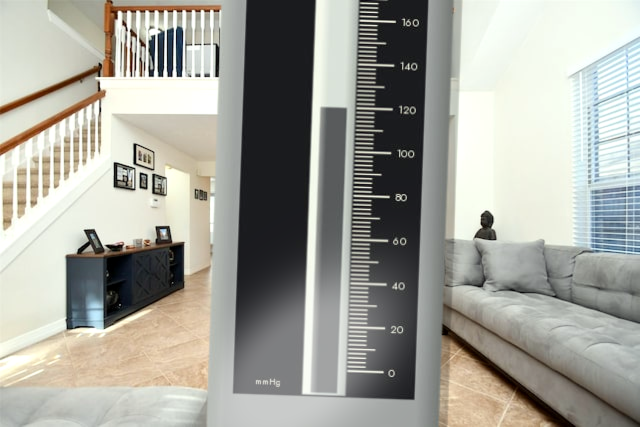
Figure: value=120 unit=mmHg
